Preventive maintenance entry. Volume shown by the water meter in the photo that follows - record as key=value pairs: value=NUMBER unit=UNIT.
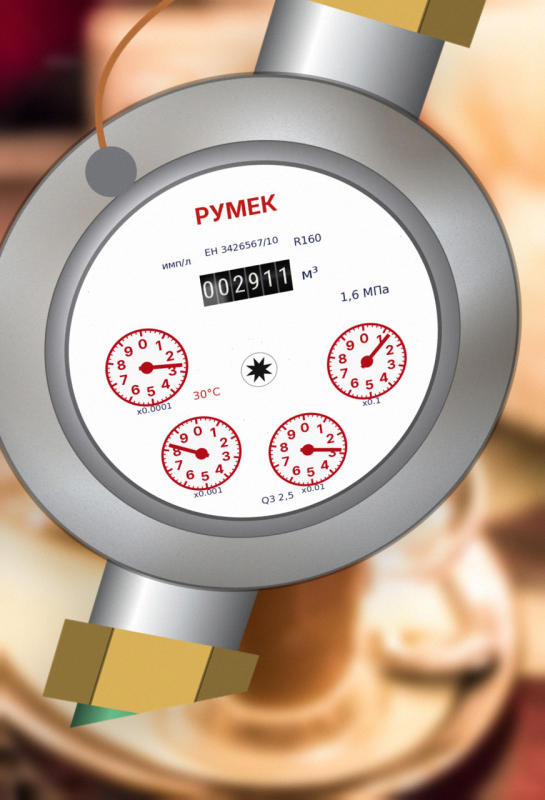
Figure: value=2911.1282 unit=m³
